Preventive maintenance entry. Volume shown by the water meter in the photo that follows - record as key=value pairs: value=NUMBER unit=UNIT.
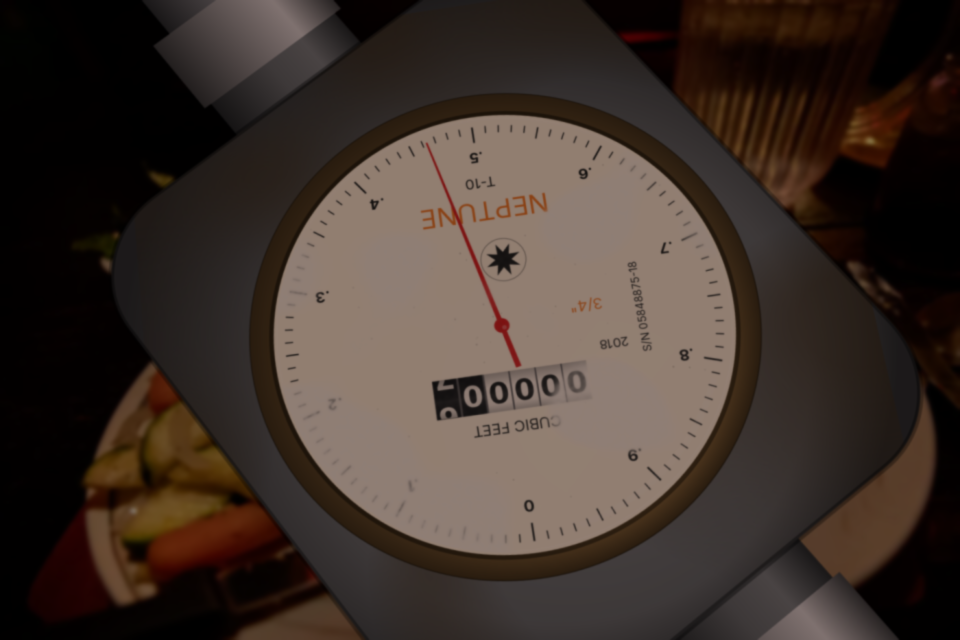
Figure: value=6.46 unit=ft³
